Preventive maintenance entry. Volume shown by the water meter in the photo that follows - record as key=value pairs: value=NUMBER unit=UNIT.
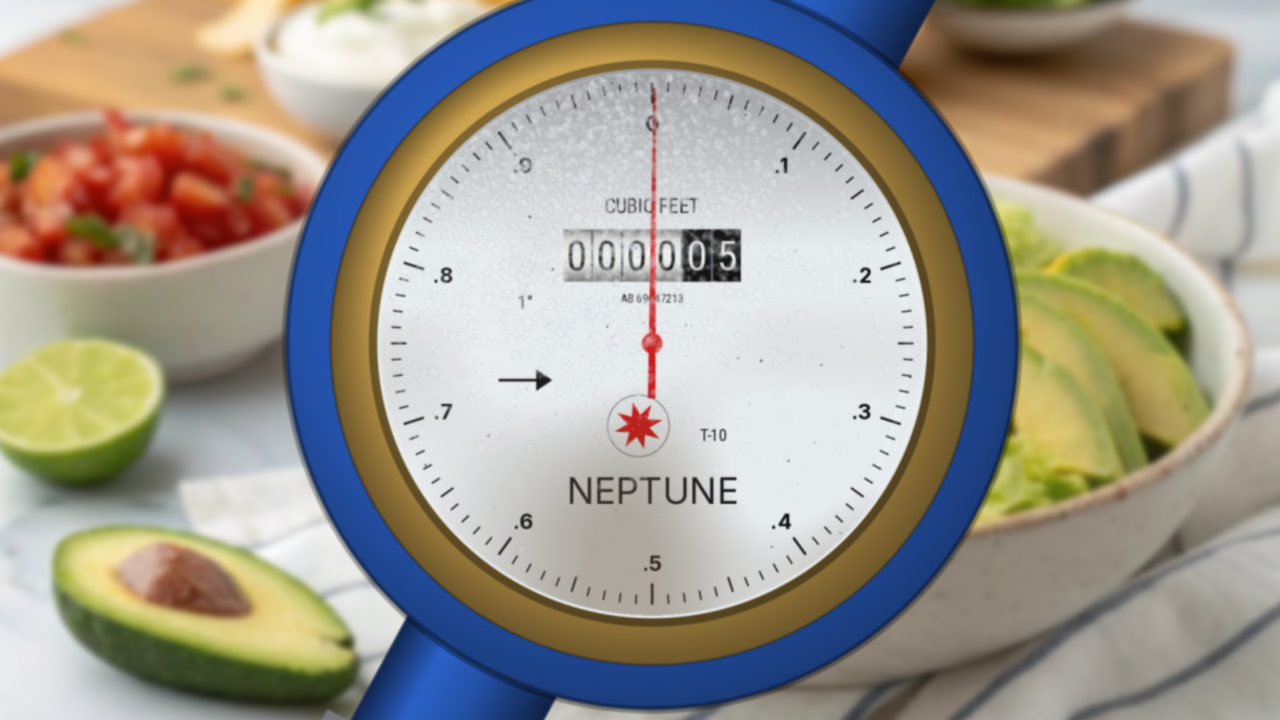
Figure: value=5.00 unit=ft³
